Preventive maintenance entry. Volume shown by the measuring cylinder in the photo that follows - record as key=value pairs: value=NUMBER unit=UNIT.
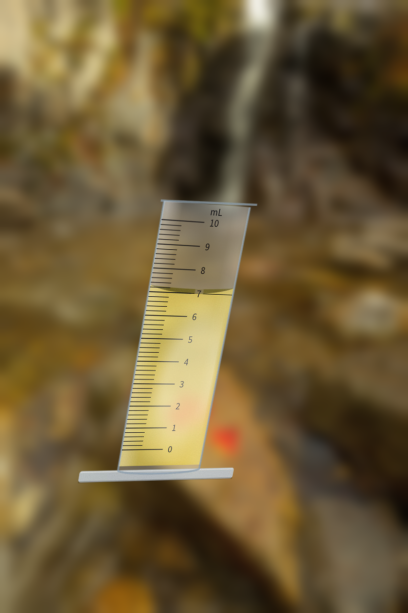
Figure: value=7 unit=mL
